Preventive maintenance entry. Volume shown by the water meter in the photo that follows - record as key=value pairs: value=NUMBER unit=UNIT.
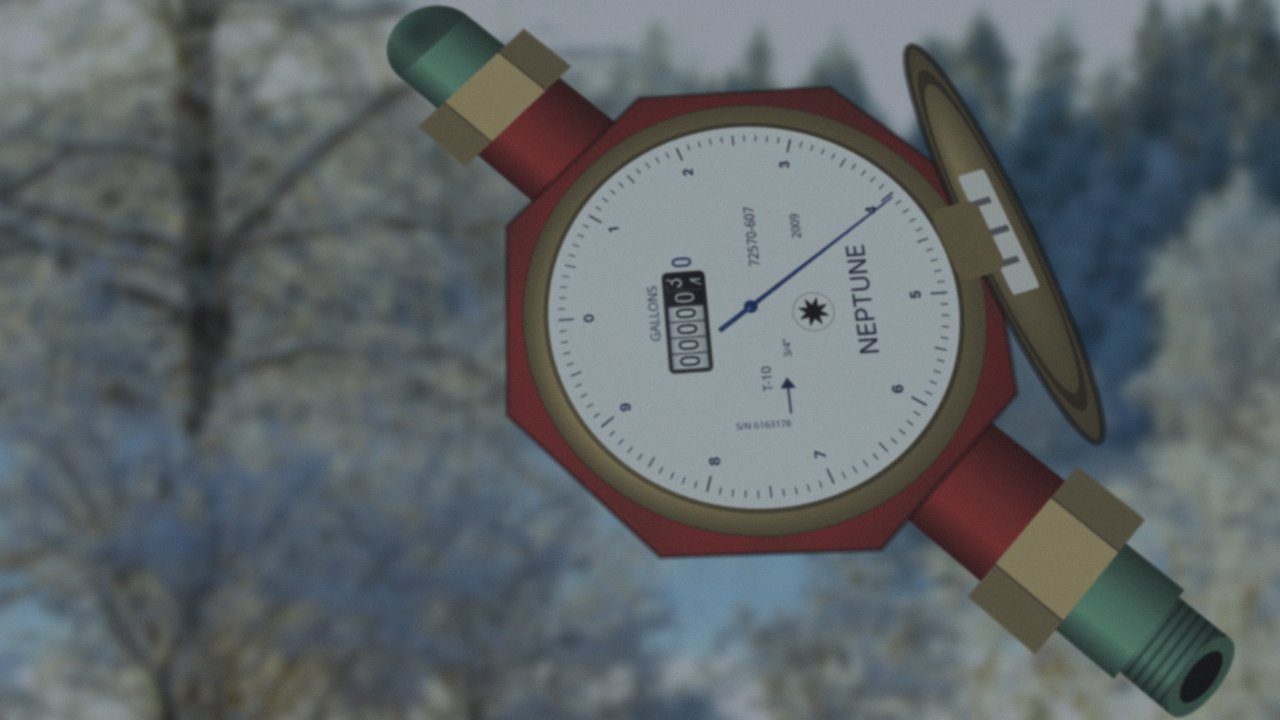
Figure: value=34.0 unit=gal
